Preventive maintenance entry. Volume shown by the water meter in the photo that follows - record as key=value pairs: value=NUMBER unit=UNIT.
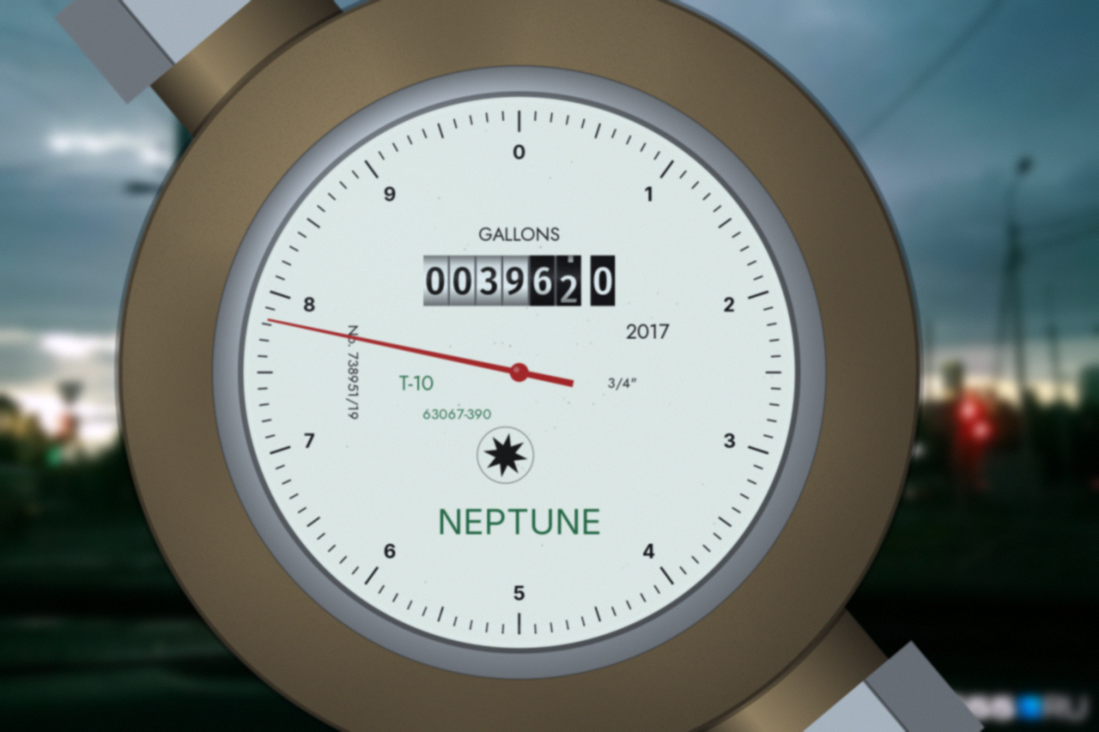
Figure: value=39617.8 unit=gal
